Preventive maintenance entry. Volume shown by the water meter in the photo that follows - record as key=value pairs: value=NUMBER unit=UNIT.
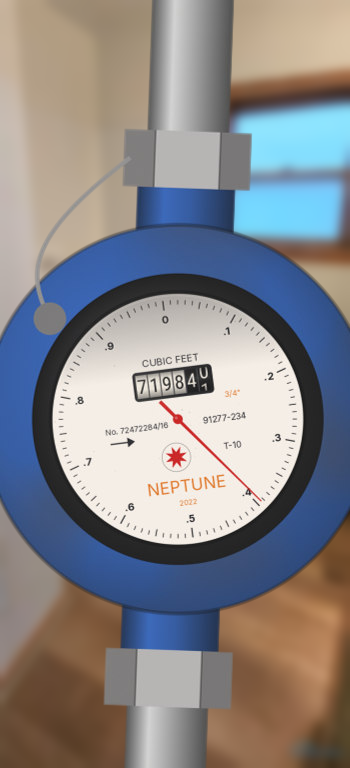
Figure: value=719840.39 unit=ft³
